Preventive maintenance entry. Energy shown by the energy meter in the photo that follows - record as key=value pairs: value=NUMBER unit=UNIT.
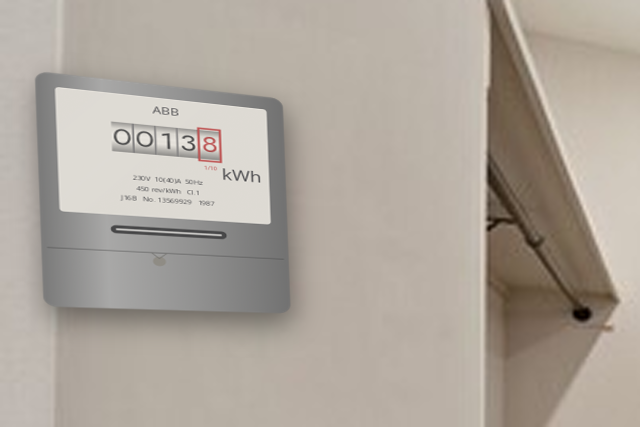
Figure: value=13.8 unit=kWh
